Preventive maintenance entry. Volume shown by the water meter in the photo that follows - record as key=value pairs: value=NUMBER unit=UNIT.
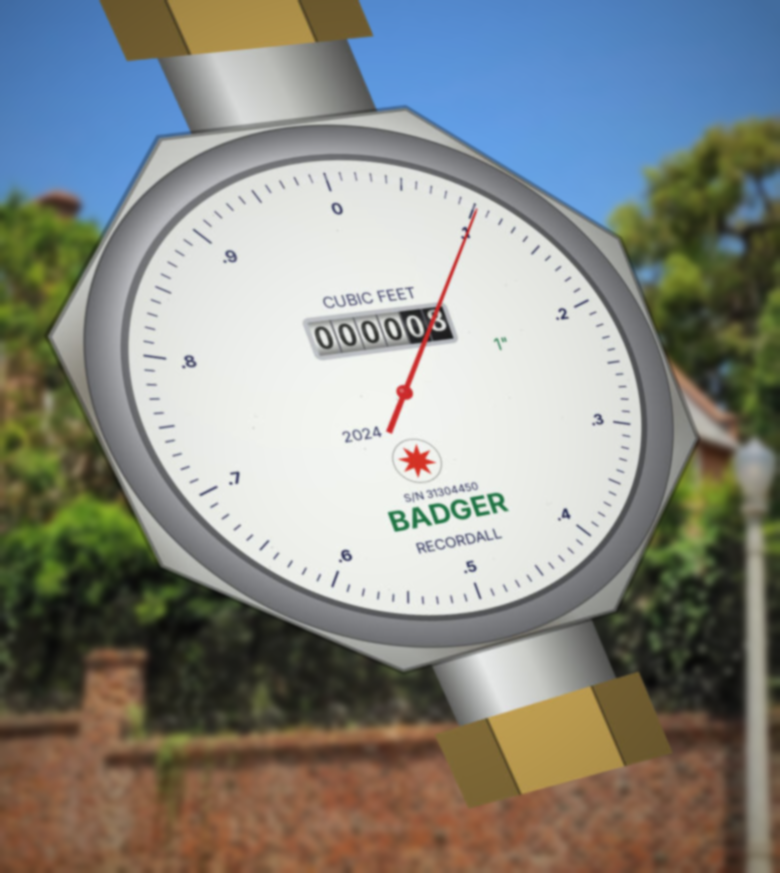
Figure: value=8.10 unit=ft³
